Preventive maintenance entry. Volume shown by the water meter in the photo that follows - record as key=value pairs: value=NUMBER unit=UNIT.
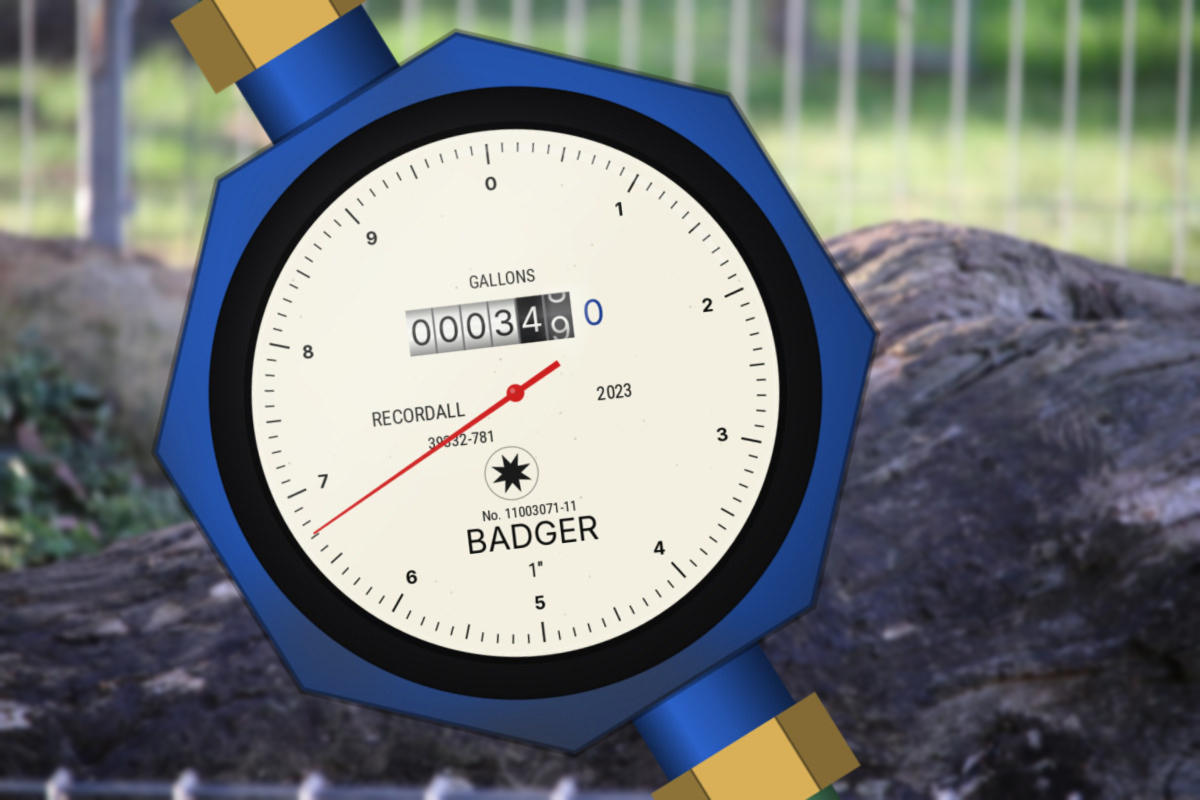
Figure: value=3486.7 unit=gal
